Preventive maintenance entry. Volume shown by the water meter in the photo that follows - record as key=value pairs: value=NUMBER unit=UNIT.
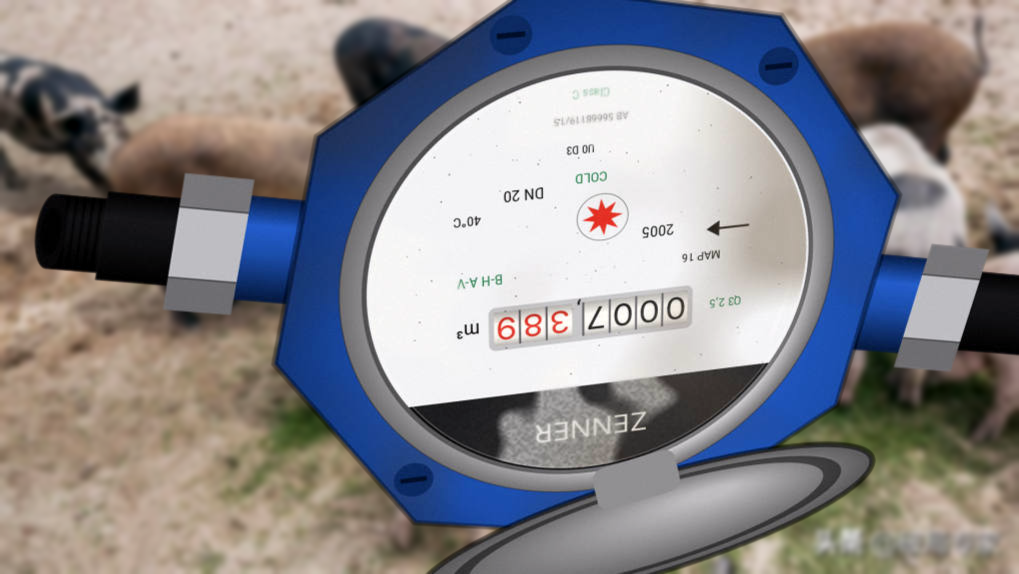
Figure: value=7.389 unit=m³
